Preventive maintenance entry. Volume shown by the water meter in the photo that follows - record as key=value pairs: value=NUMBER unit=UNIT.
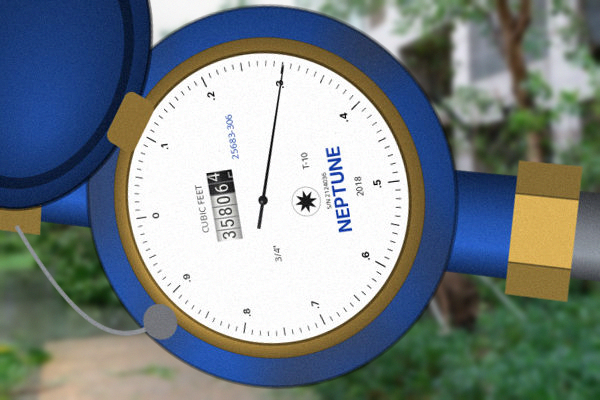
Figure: value=358064.30 unit=ft³
